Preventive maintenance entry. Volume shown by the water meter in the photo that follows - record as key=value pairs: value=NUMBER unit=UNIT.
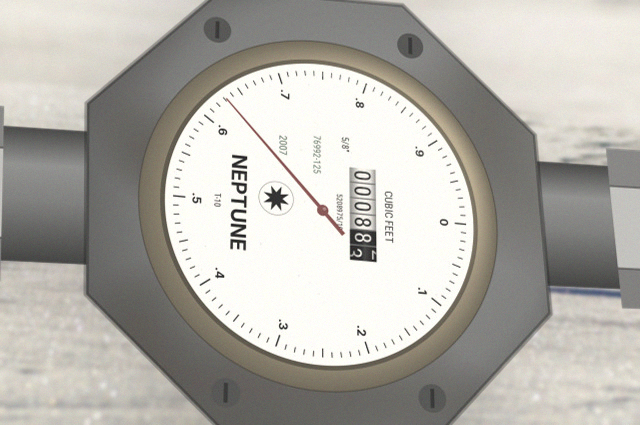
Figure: value=882.63 unit=ft³
